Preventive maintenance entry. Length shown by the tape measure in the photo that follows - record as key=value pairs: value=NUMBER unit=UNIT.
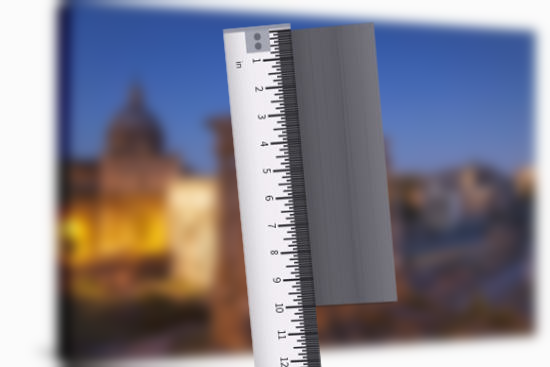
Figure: value=10 unit=in
